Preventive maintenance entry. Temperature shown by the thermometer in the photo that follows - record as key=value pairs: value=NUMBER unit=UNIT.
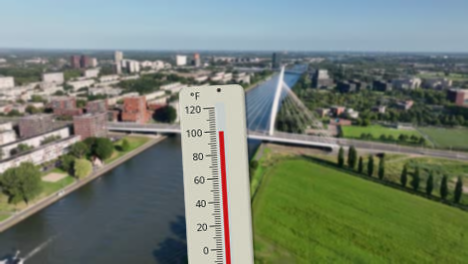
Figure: value=100 unit=°F
